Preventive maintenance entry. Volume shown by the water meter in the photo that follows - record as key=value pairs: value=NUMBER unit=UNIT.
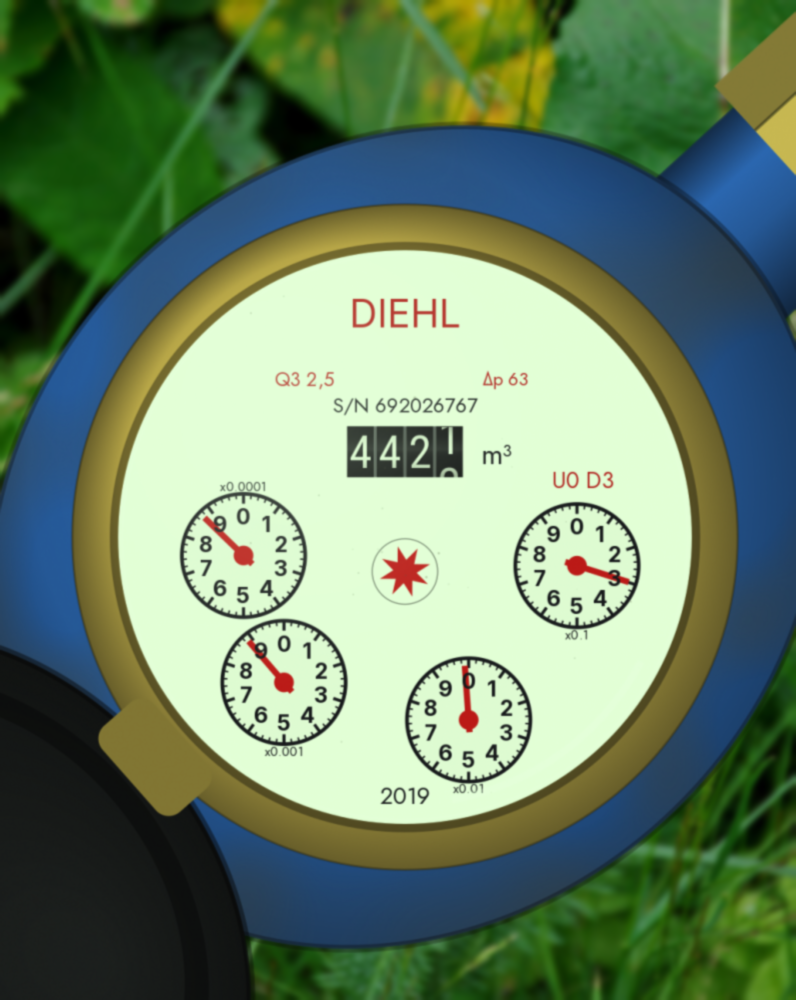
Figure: value=4421.2988 unit=m³
